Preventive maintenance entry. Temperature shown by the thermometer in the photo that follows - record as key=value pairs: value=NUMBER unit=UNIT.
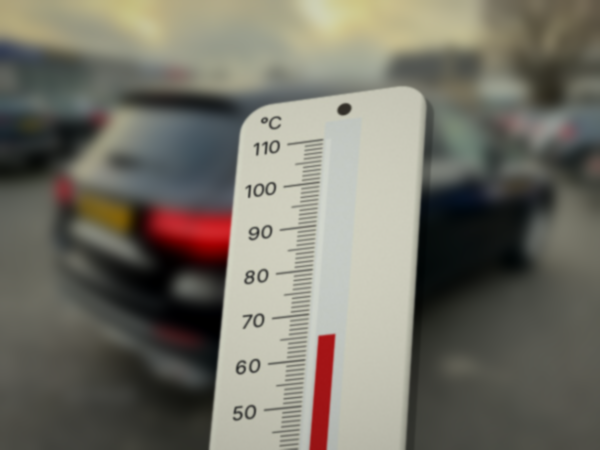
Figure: value=65 unit=°C
